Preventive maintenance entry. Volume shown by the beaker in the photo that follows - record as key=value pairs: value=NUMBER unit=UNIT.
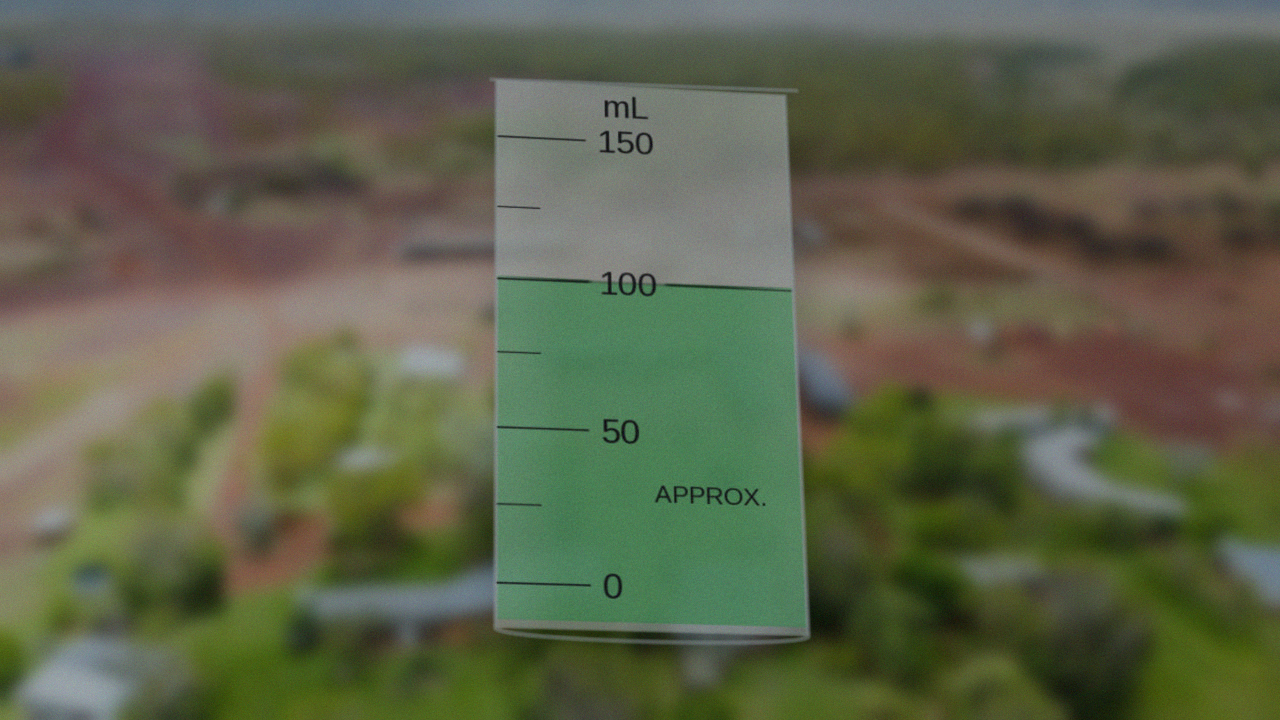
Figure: value=100 unit=mL
